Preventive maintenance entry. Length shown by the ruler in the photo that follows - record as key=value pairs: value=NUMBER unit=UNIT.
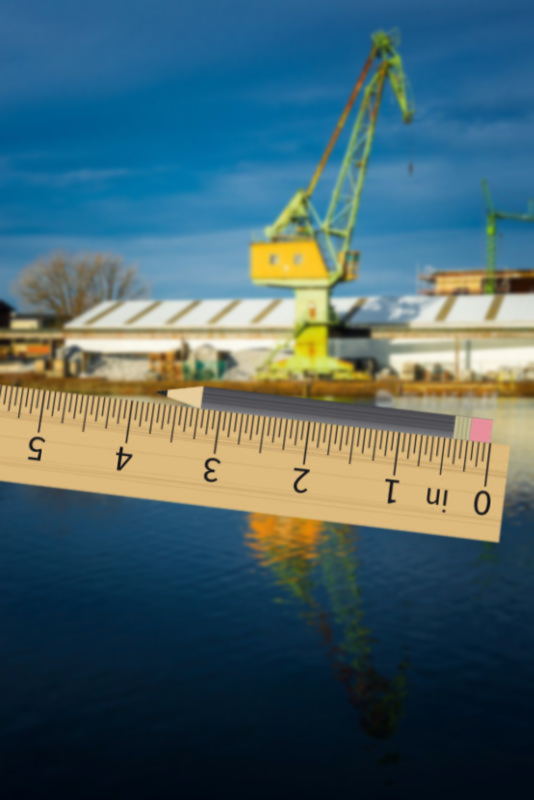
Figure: value=3.75 unit=in
